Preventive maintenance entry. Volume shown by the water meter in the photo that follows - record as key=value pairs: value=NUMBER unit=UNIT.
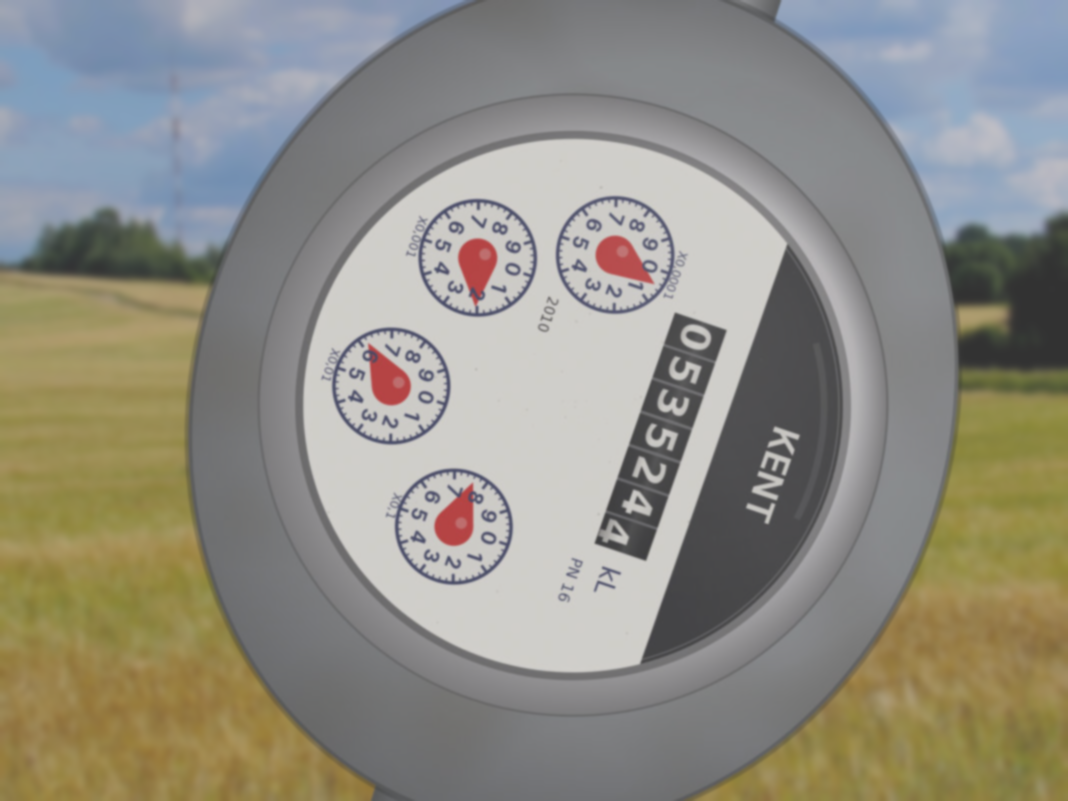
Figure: value=535243.7620 unit=kL
